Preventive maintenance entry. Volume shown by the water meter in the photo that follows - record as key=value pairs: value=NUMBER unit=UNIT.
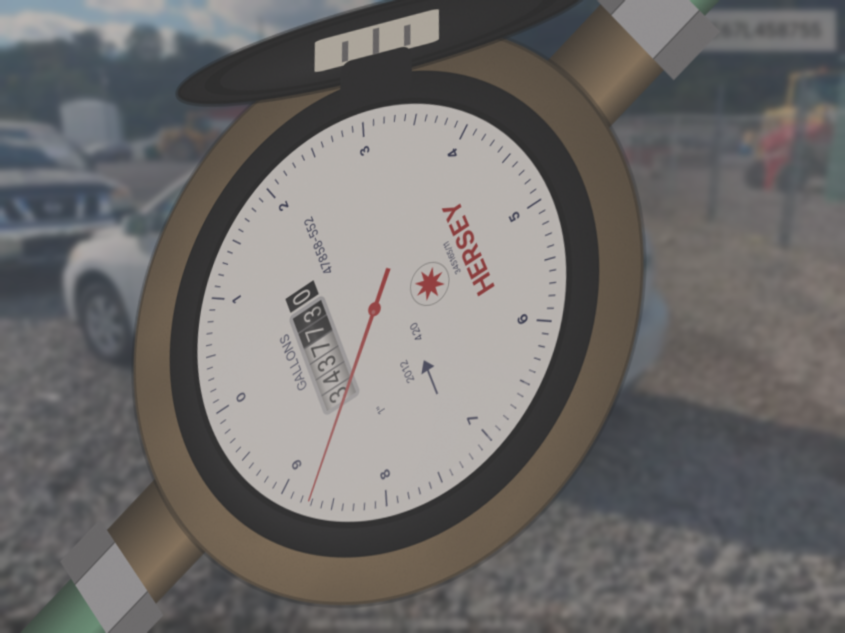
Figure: value=3437728.7 unit=gal
